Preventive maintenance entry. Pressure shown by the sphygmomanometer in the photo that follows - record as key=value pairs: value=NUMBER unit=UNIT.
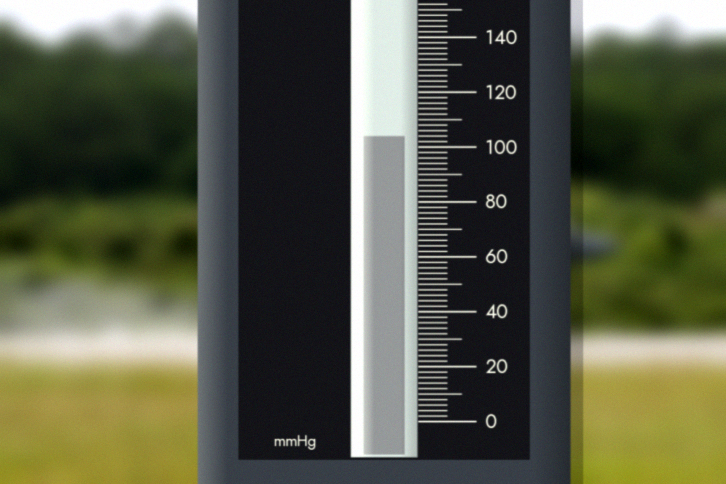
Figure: value=104 unit=mmHg
